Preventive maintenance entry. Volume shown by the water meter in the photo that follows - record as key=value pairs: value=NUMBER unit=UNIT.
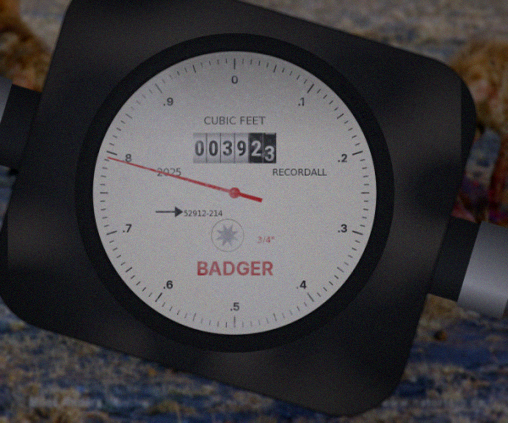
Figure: value=3922.79 unit=ft³
